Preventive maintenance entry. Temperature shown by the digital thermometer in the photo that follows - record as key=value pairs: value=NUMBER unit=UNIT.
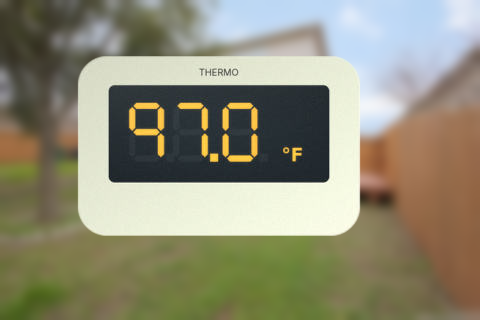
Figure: value=97.0 unit=°F
